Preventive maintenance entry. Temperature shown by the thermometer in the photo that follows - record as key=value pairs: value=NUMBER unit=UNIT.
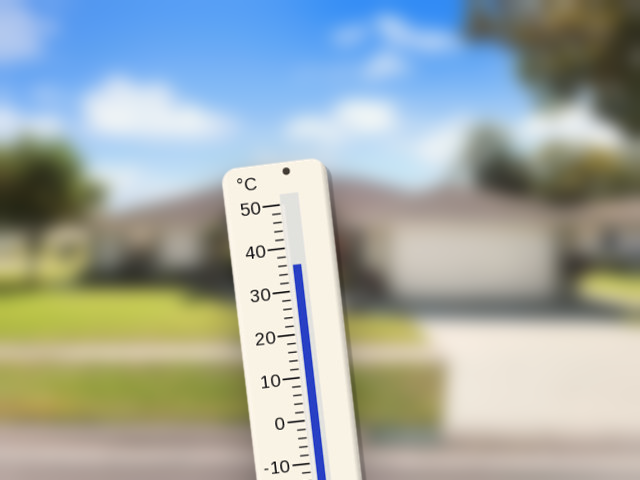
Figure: value=36 unit=°C
